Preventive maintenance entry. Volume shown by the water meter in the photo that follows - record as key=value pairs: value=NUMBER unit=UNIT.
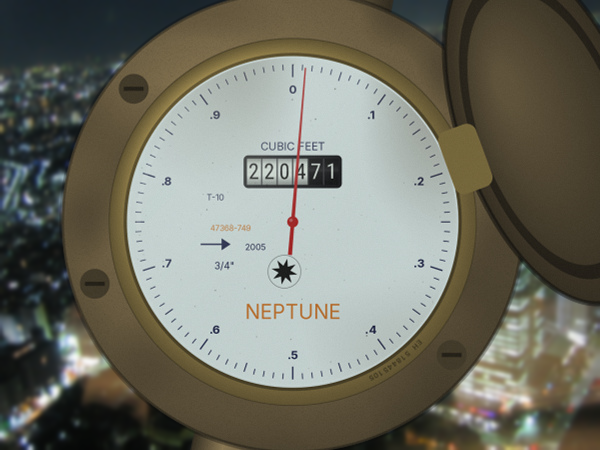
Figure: value=220471.01 unit=ft³
